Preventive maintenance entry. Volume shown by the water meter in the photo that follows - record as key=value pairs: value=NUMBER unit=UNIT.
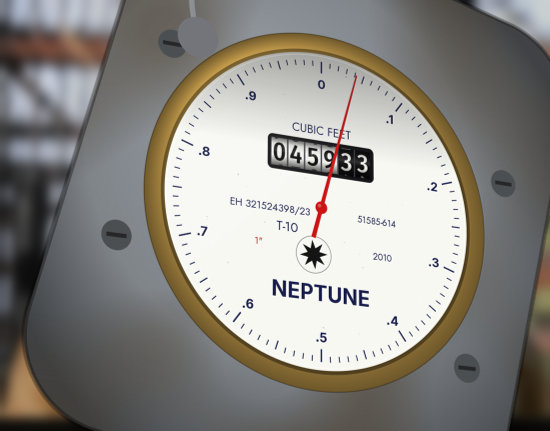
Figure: value=45933.04 unit=ft³
